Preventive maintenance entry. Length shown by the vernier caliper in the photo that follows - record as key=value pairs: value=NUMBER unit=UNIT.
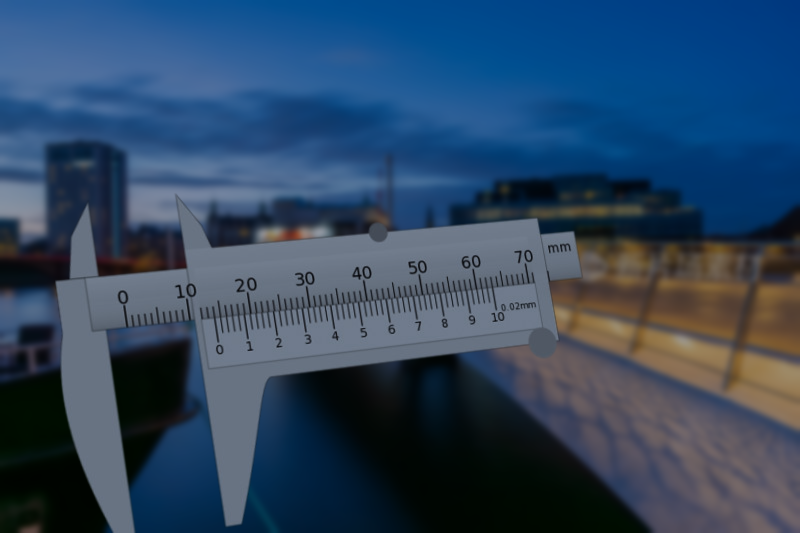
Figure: value=14.0 unit=mm
